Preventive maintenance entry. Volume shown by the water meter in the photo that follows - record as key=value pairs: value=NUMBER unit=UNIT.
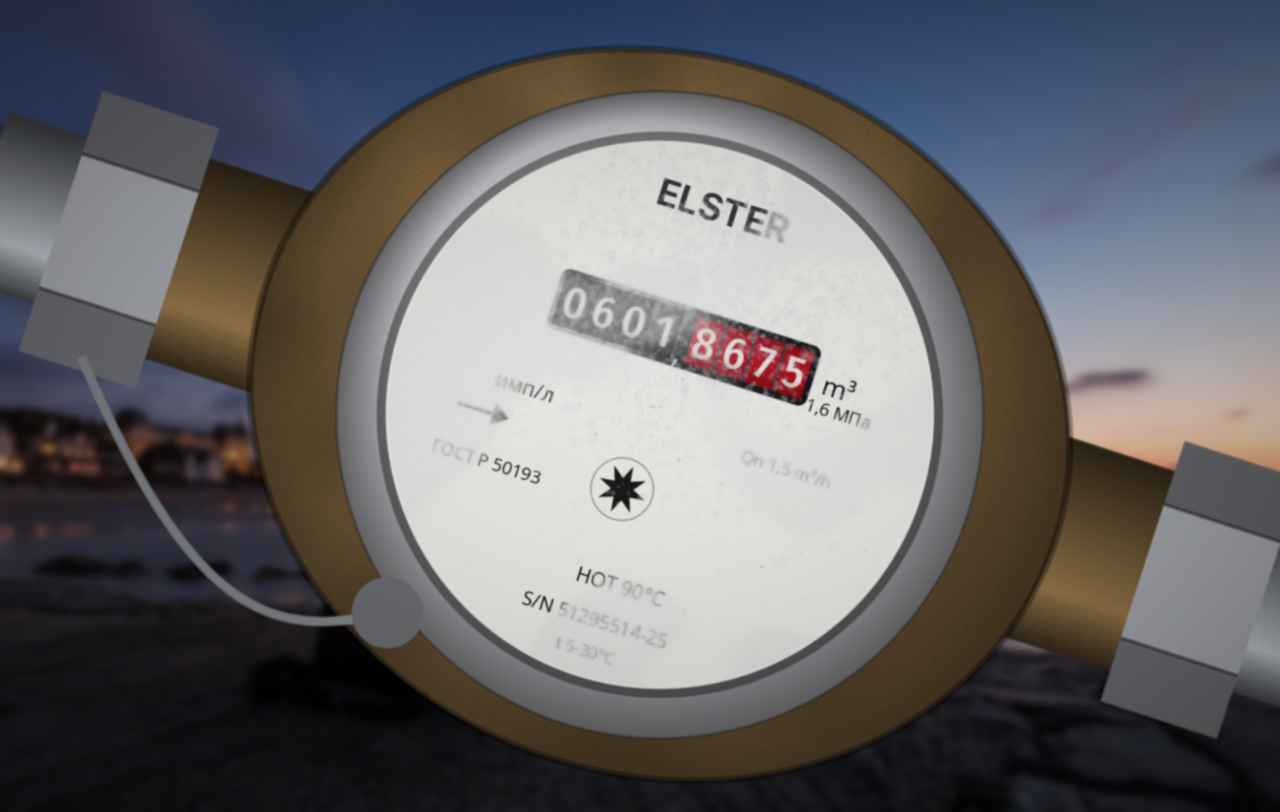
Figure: value=601.8675 unit=m³
